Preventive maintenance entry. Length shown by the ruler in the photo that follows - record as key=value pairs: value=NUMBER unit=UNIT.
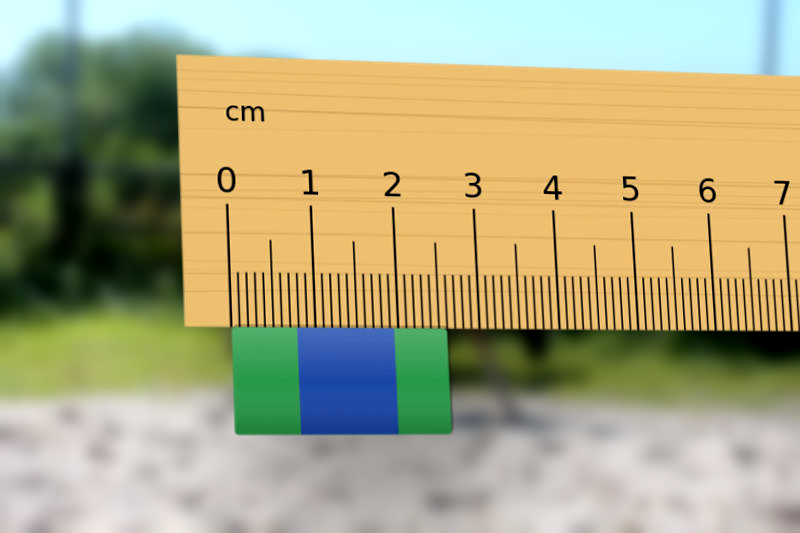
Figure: value=2.6 unit=cm
